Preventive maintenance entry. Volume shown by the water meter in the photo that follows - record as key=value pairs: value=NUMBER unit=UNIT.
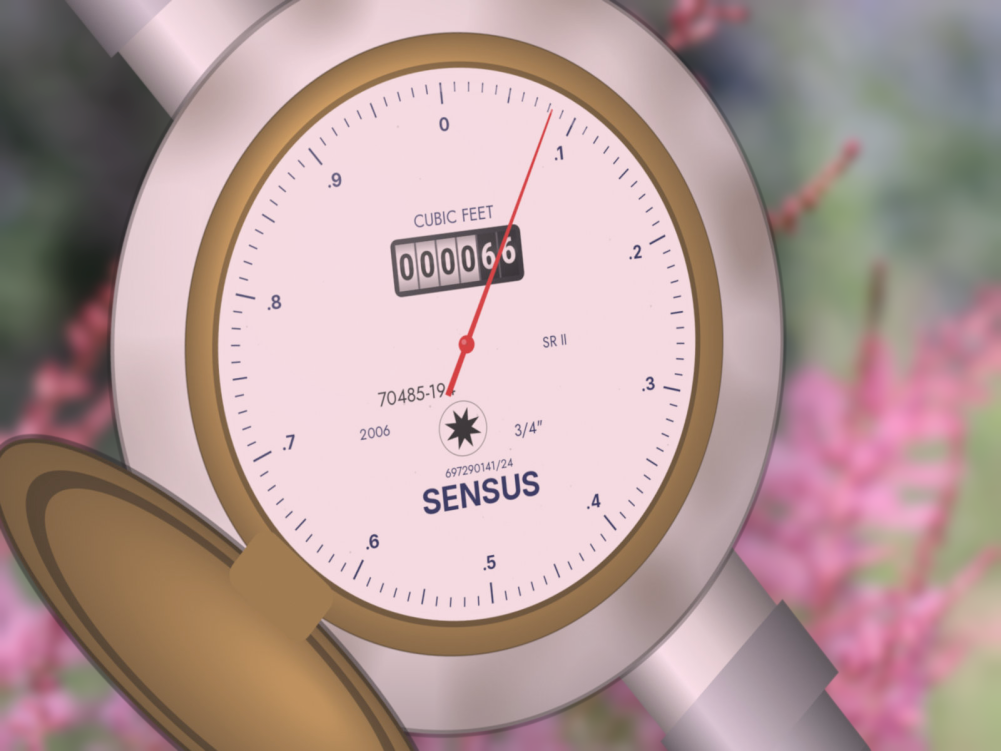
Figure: value=66.08 unit=ft³
